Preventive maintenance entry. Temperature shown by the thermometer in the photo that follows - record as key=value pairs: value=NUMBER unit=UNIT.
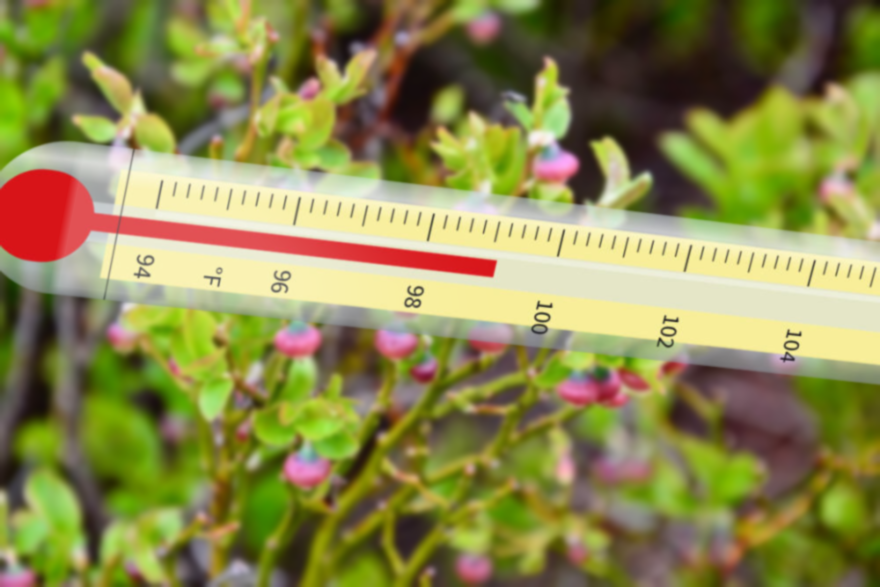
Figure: value=99.1 unit=°F
